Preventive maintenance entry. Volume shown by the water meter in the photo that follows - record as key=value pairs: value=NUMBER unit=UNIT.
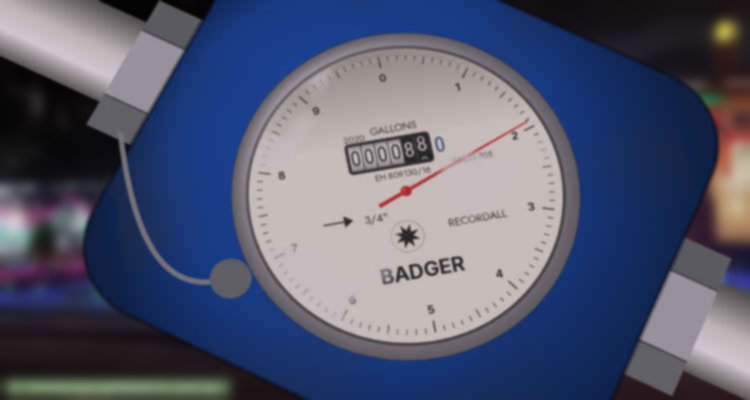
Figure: value=881.9 unit=gal
